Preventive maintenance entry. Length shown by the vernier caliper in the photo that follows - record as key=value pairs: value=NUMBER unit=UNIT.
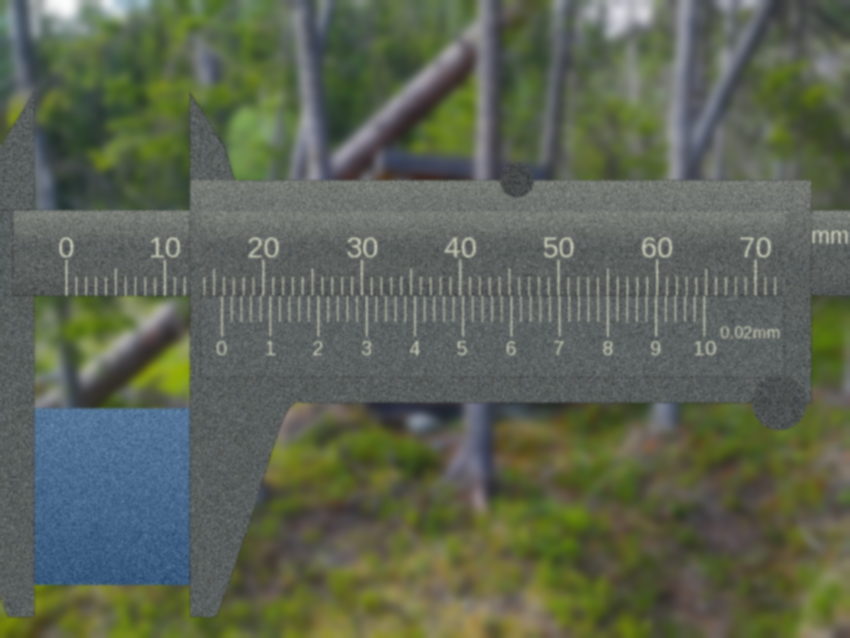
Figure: value=15.8 unit=mm
